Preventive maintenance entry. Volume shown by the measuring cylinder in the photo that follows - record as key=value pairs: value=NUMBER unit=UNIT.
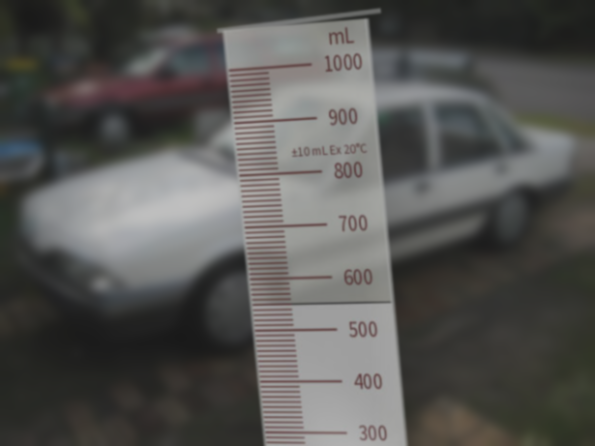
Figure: value=550 unit=mL
